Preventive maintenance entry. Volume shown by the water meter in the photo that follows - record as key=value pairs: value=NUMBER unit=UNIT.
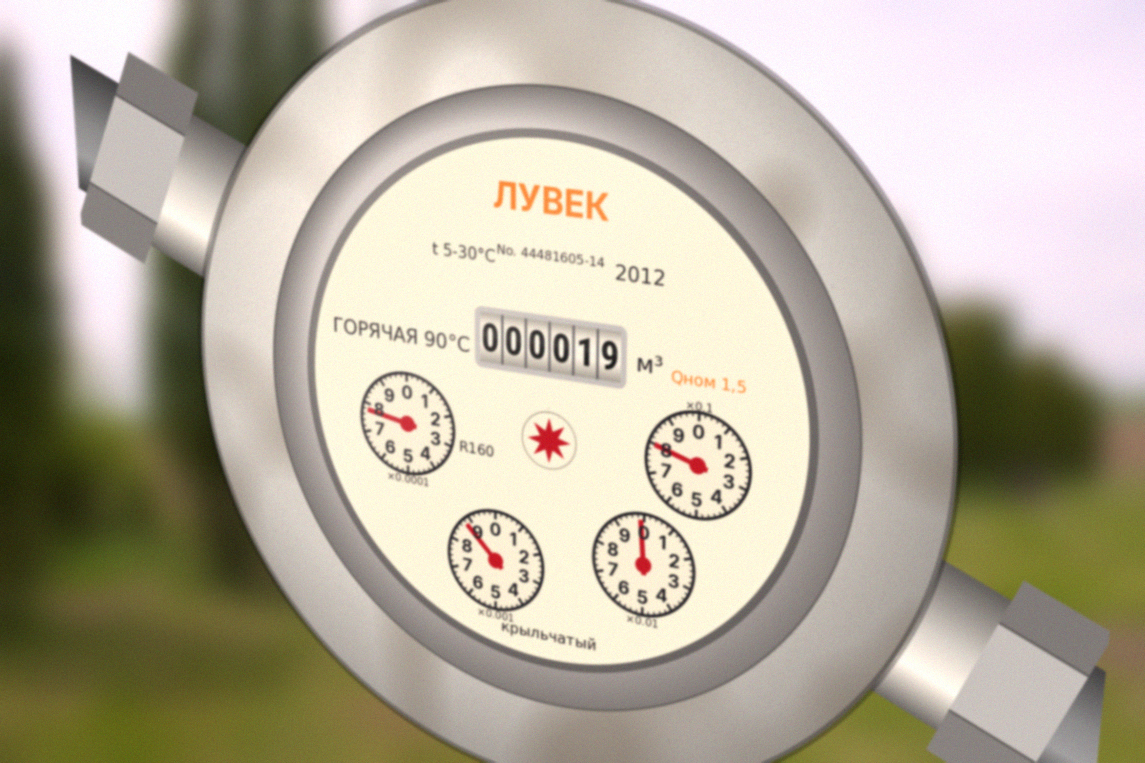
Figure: value=19.7987 unit=m³
